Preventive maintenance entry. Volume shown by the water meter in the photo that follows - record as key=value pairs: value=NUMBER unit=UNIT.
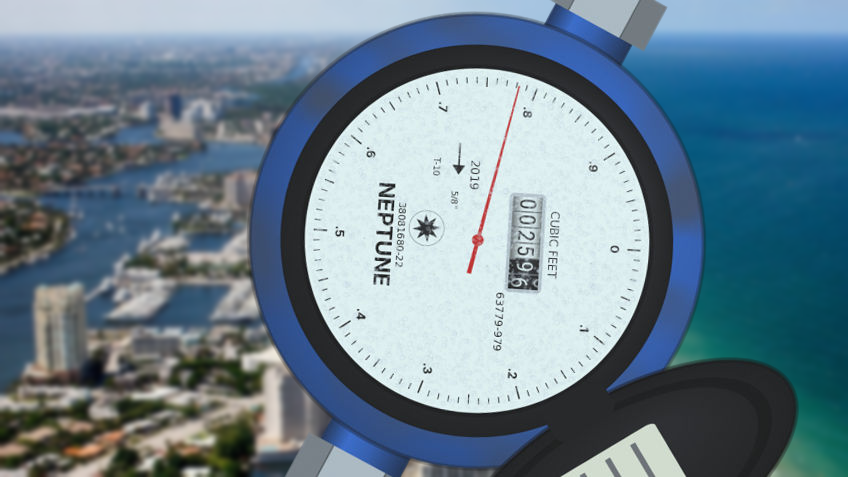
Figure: value=2595.78 unit=ft³
